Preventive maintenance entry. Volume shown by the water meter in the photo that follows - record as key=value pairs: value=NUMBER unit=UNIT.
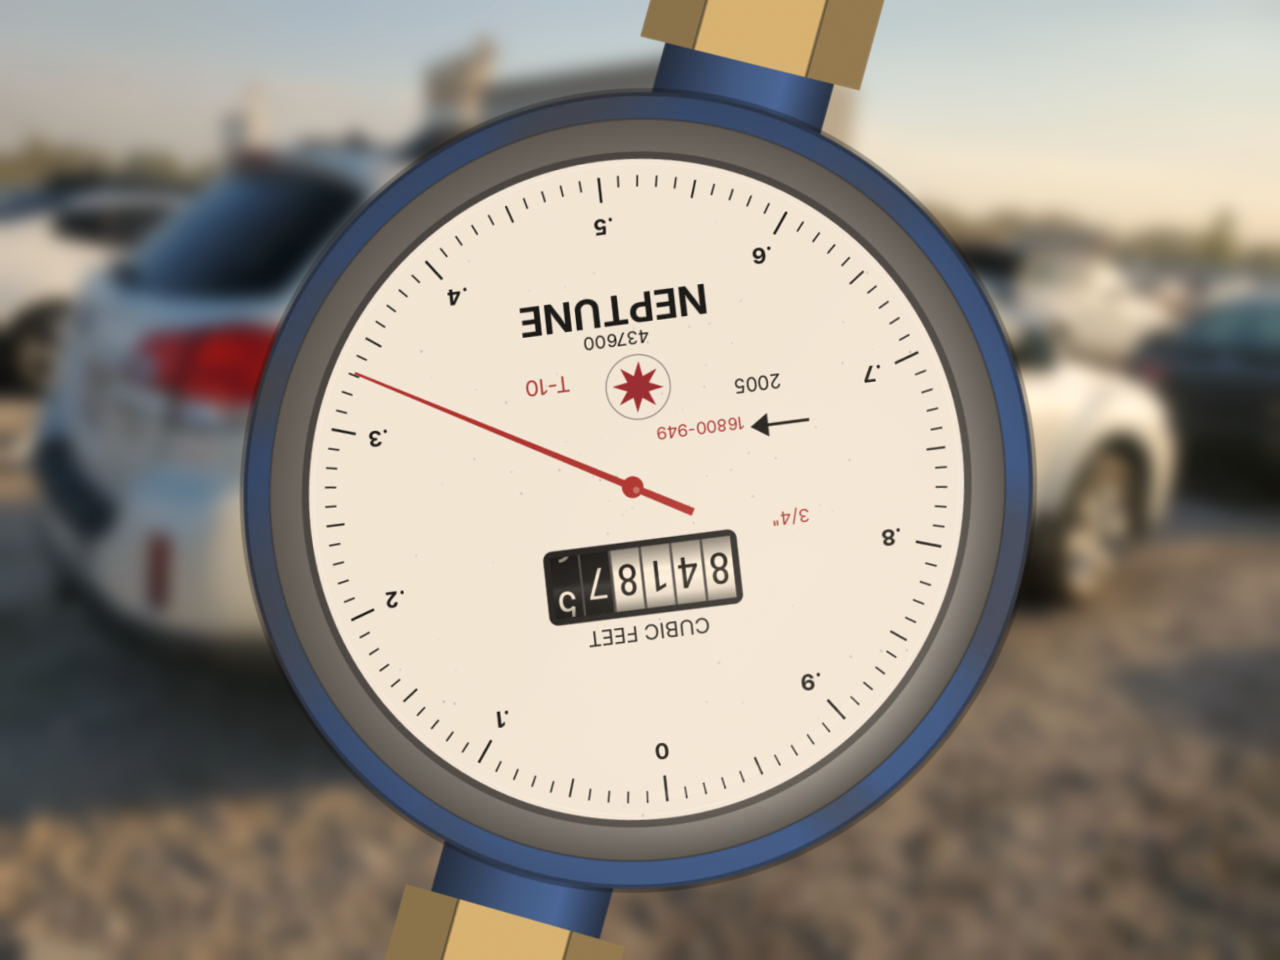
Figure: value=841875.33 unit=ft³
